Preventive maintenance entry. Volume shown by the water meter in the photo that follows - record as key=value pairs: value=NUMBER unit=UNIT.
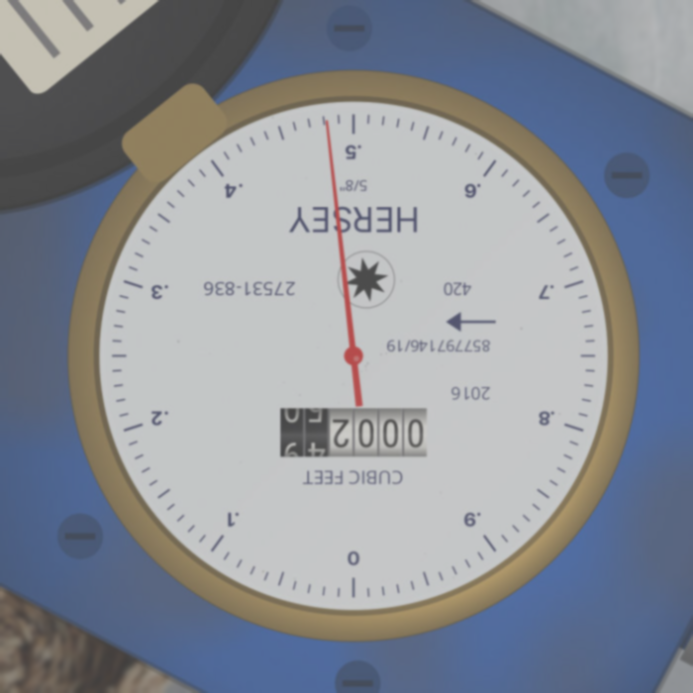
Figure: value=249.48 unit=ft³
